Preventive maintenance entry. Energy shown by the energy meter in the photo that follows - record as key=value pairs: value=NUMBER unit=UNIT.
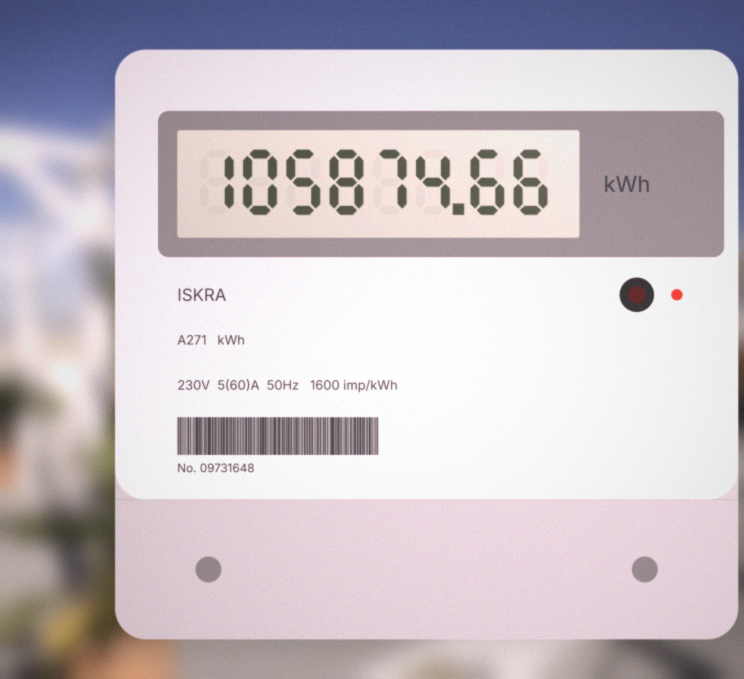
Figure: value=105874.66 unit=kWh
